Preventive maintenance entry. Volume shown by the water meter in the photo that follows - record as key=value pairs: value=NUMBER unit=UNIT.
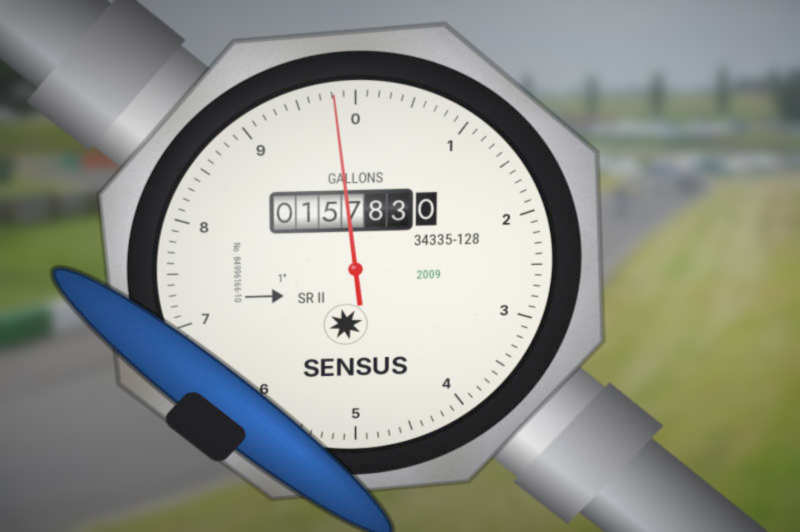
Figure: value=157829.8 unit=gal
